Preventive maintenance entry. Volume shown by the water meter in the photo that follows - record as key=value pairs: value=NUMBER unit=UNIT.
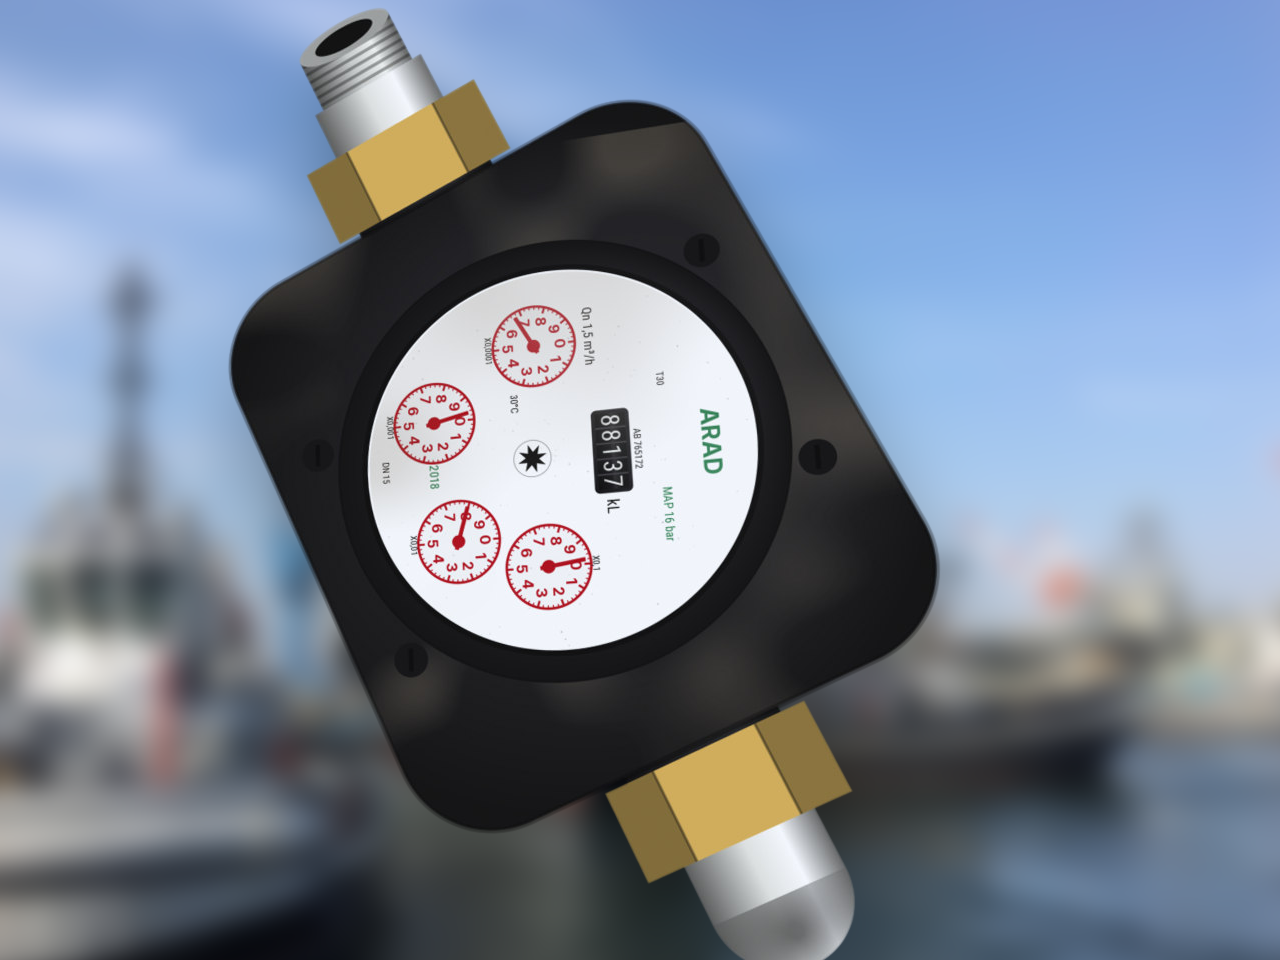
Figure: value=88136.9796 unit=kL
